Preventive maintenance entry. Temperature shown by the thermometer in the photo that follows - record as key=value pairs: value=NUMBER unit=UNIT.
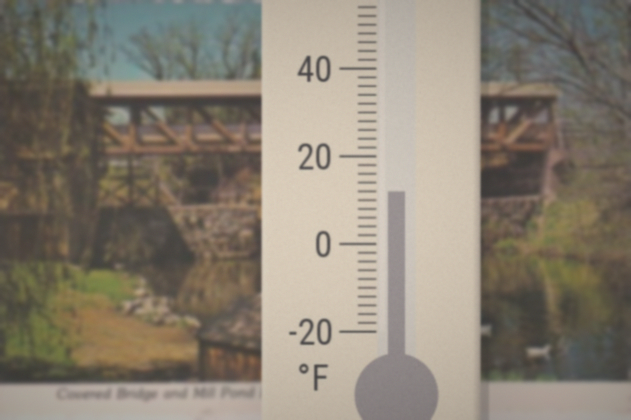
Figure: value=12 unit=°F
